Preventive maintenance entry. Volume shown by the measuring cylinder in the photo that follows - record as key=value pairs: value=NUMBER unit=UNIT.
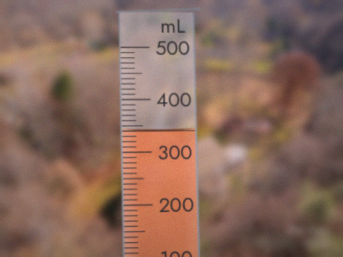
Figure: value=340 unit=mL
